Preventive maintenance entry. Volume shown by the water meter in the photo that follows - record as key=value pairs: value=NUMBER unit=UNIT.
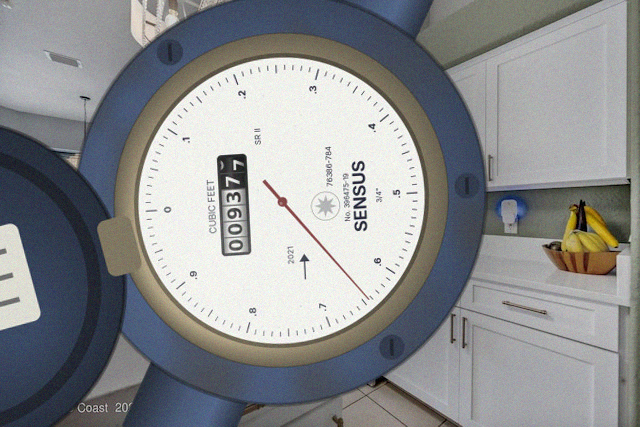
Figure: value=9376.64 unit=ft³
